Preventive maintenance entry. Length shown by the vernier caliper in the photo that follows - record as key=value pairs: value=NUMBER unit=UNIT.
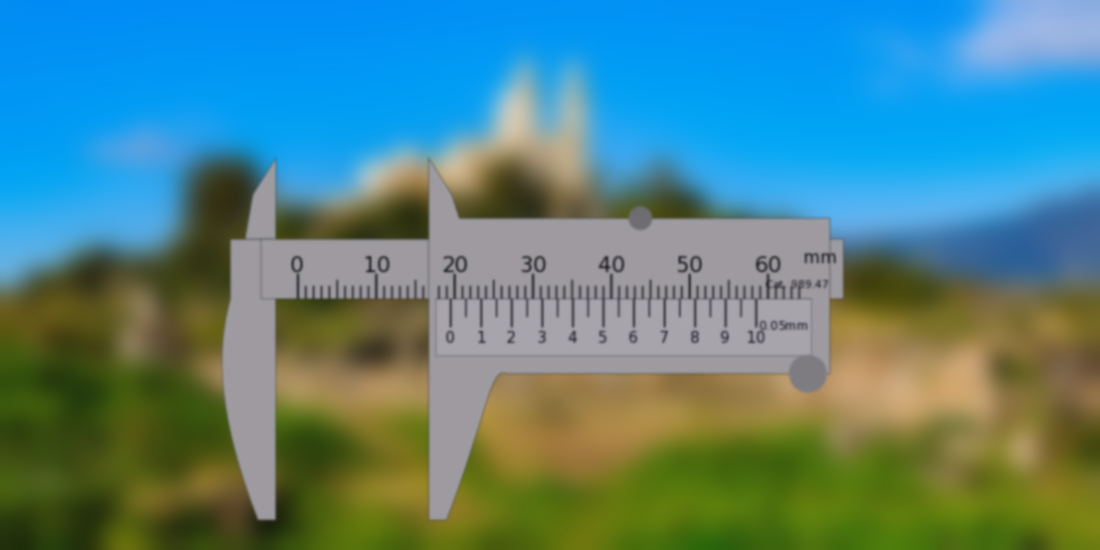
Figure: value=19.5 unit=mm
